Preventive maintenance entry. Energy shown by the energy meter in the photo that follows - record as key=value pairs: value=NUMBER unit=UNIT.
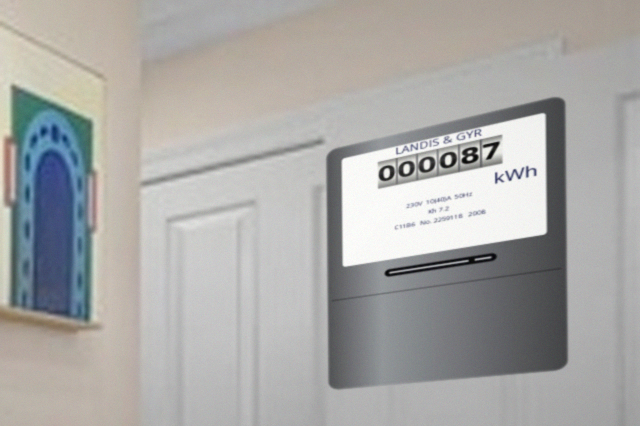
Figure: value=87 unit=kWh
